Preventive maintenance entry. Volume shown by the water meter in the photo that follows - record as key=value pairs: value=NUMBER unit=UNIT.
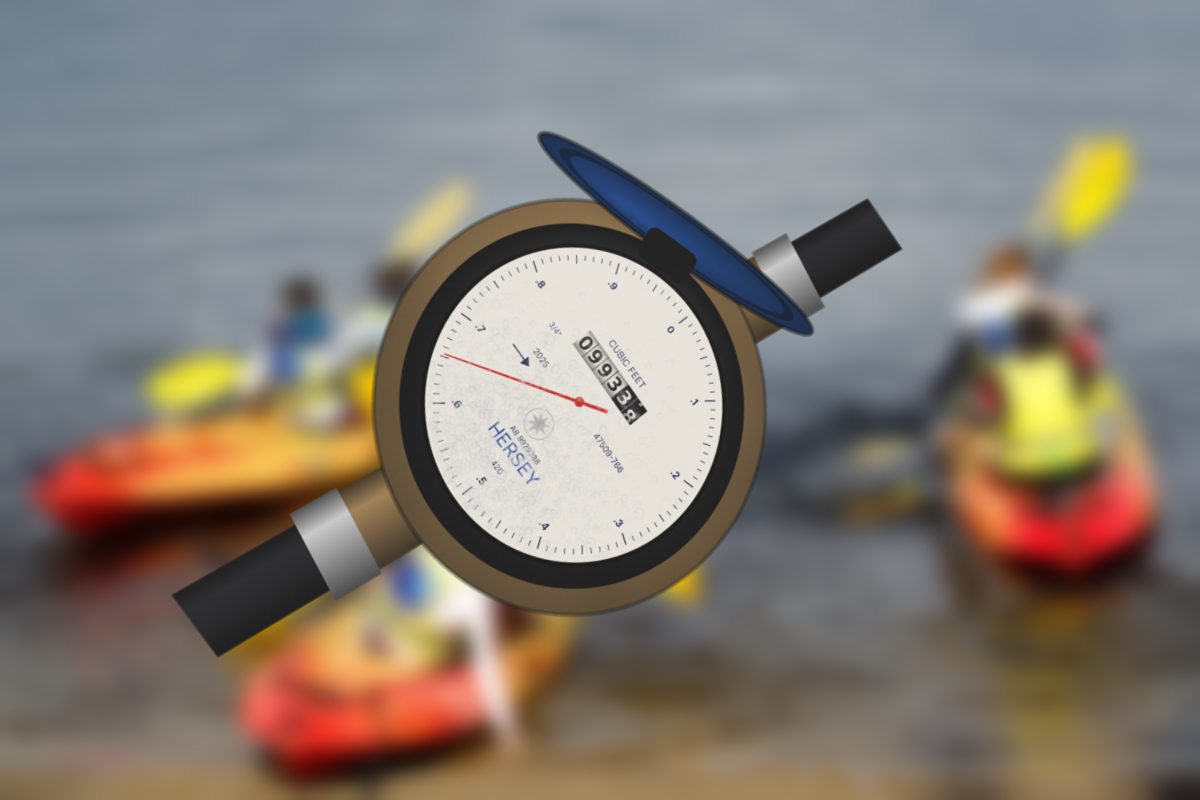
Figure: value=99337.65 unit=ft³
